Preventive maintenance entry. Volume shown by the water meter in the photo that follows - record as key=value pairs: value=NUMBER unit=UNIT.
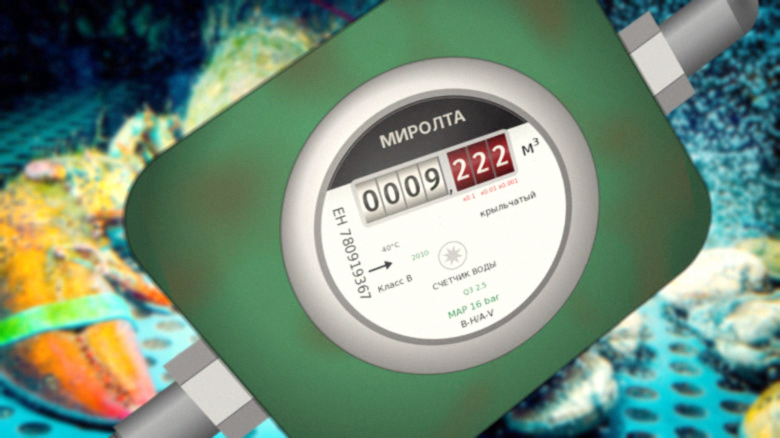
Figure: value=9.222 unit=m³
